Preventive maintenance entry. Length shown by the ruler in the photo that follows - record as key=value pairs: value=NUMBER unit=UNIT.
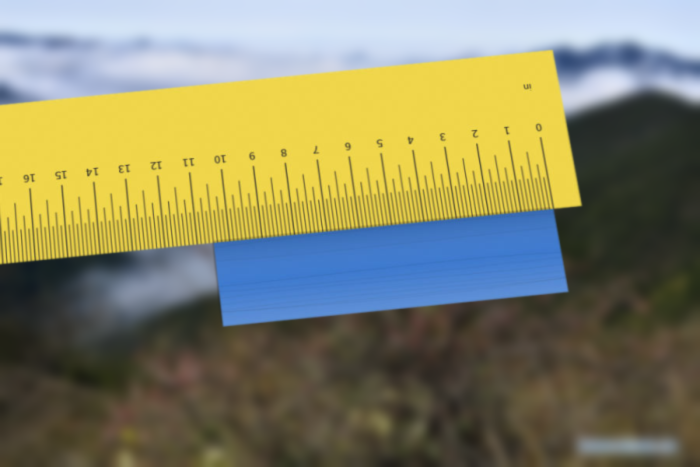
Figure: value=10.5 unit=in
